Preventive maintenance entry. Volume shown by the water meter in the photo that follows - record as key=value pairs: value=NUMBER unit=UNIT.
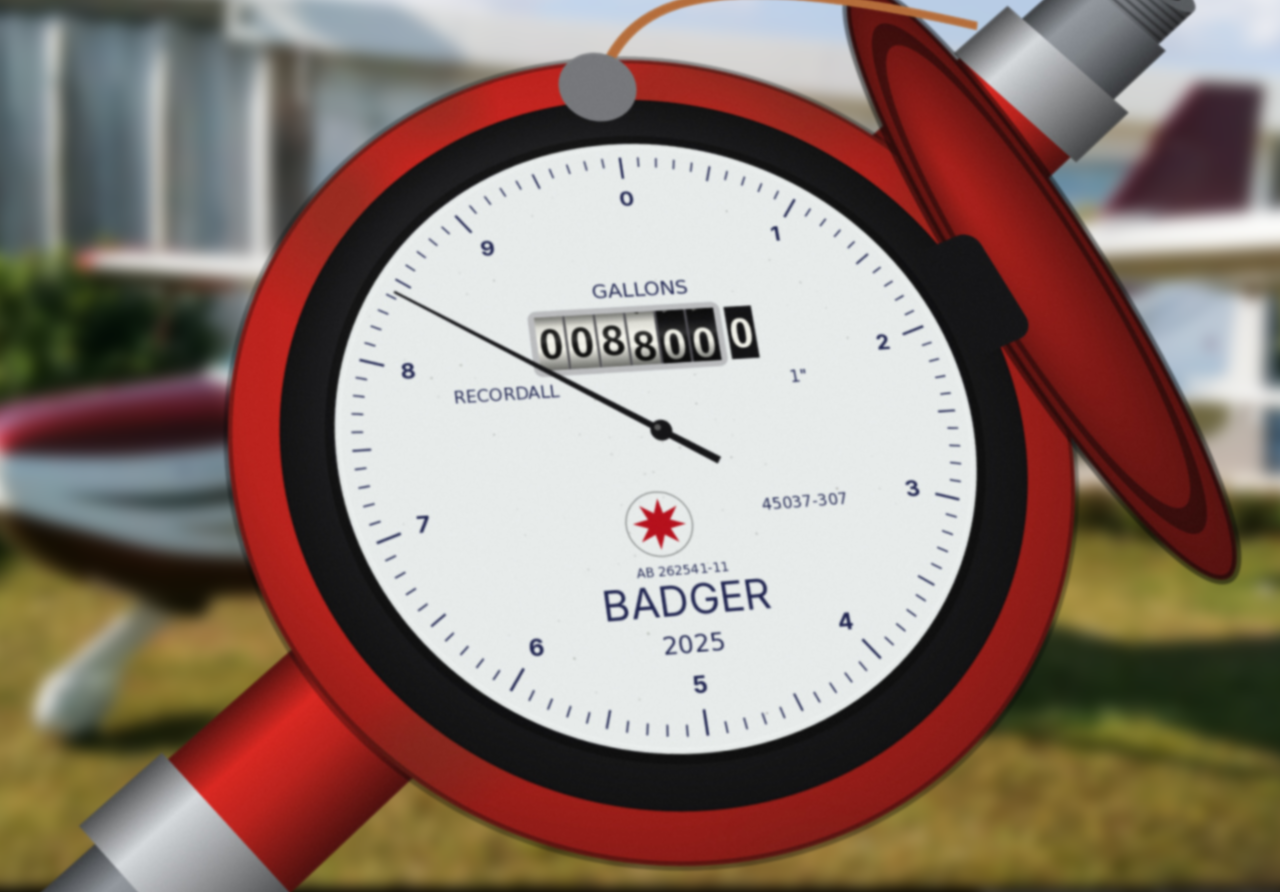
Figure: value=87998.4 unit=gal
